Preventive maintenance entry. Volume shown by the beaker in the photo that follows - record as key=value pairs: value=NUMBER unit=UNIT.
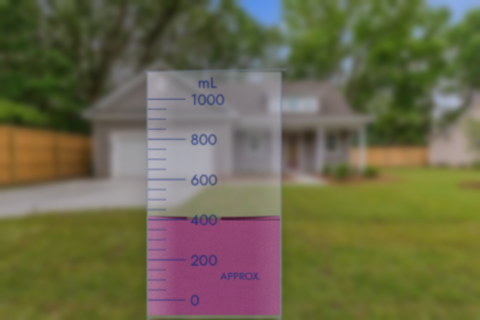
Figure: value=400 unit=mL
